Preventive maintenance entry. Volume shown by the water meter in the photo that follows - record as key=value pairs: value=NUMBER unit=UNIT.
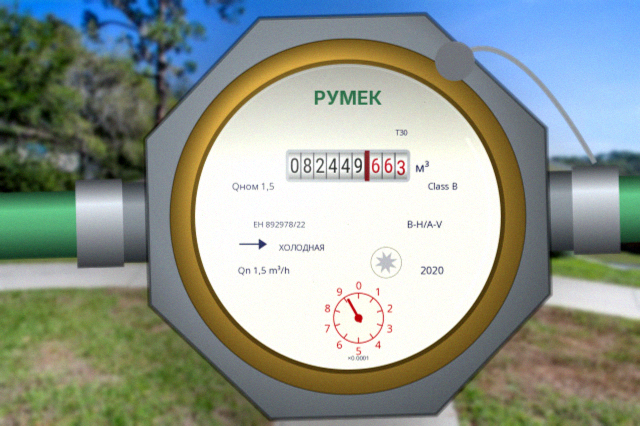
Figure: value=82449.6629 unit=m³
